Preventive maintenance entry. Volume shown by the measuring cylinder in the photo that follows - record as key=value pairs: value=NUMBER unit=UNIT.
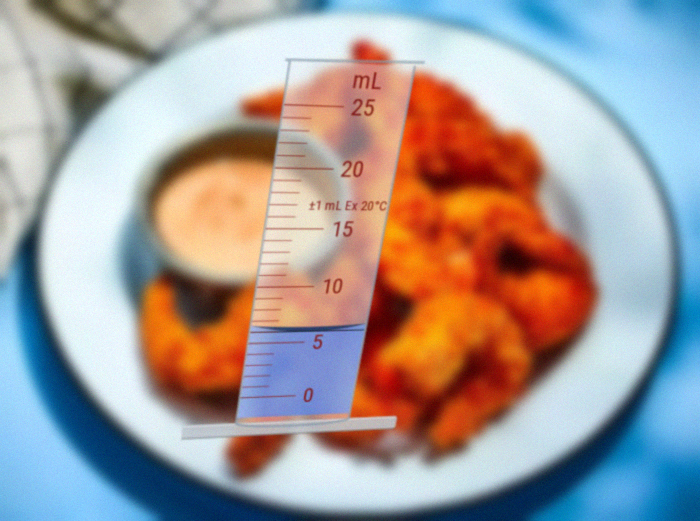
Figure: value=6 unit=mL
